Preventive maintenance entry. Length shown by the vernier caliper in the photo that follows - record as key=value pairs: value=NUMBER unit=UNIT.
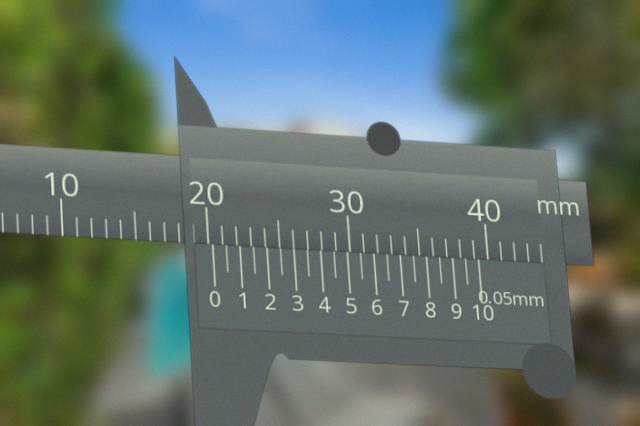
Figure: value=20.3 unit=mm
